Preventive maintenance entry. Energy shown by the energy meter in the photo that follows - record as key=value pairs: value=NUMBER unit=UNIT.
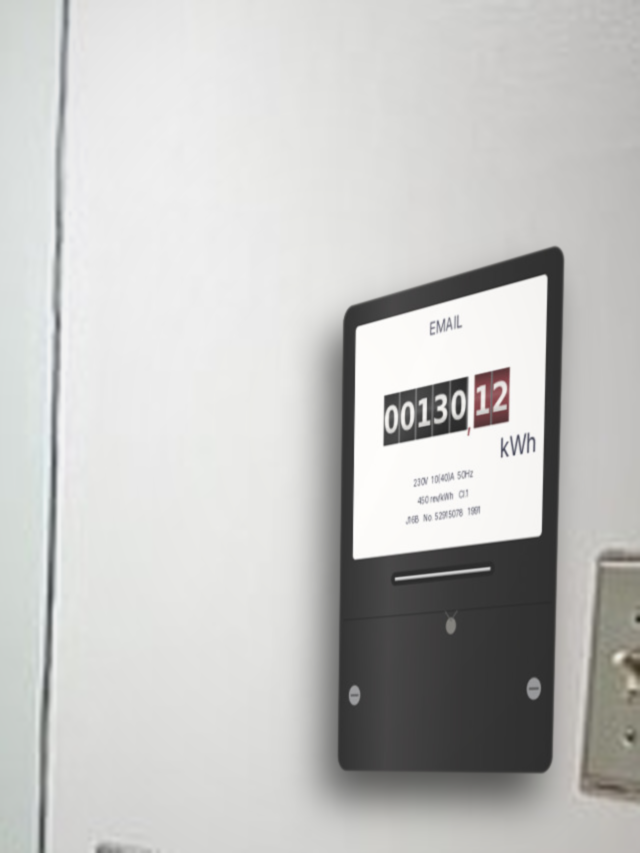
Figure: value=130.12 unit=kWh
